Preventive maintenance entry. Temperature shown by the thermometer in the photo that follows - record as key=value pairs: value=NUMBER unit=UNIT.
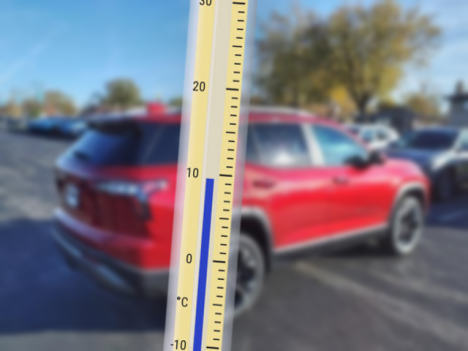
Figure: value=9.5 unit=°C
